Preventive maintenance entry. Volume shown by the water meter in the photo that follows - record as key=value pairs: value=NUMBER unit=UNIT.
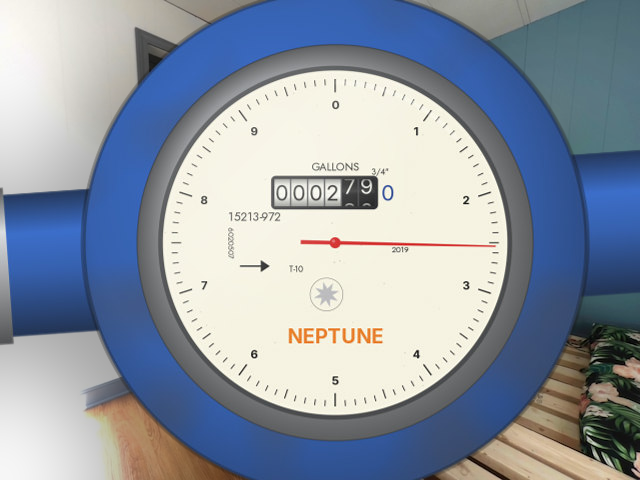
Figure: value=2792.5 unit=gal
